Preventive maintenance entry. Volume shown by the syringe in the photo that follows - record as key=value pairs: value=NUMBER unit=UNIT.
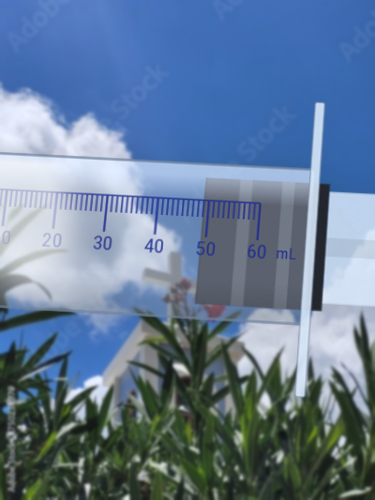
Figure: value=49 unit=mL
